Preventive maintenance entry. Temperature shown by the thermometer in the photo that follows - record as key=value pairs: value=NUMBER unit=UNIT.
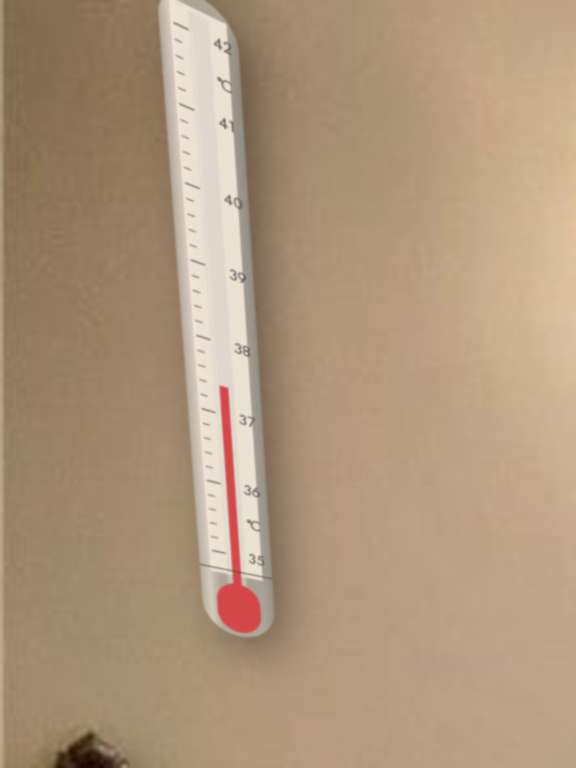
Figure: value=37.4 unit=°C
